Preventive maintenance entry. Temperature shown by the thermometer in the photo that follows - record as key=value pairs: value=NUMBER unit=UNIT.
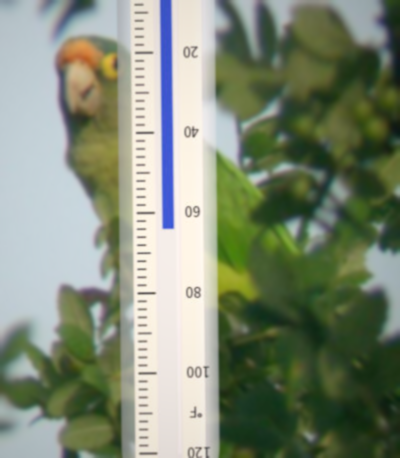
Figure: value=64 unit=°F
